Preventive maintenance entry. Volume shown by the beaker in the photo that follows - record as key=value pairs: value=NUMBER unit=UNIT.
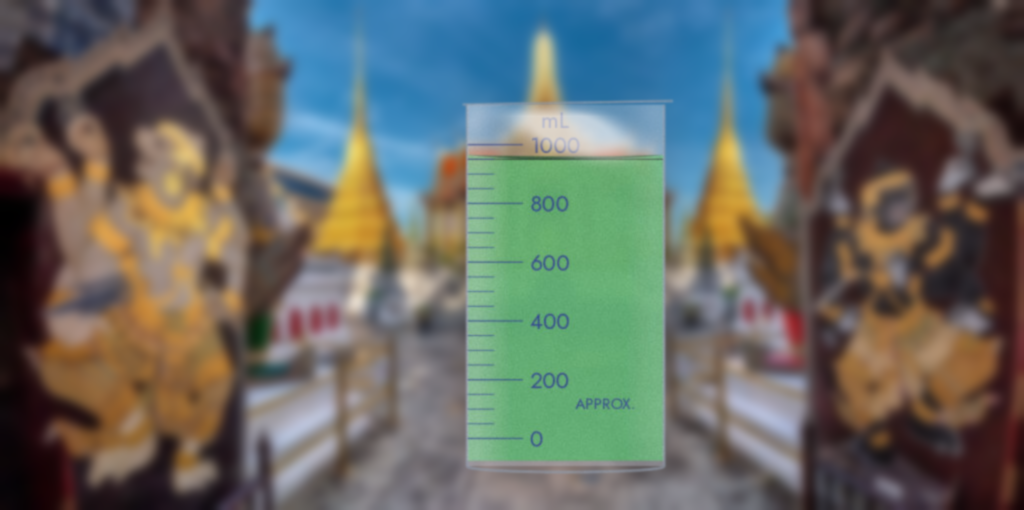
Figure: value=950 unit=mL
